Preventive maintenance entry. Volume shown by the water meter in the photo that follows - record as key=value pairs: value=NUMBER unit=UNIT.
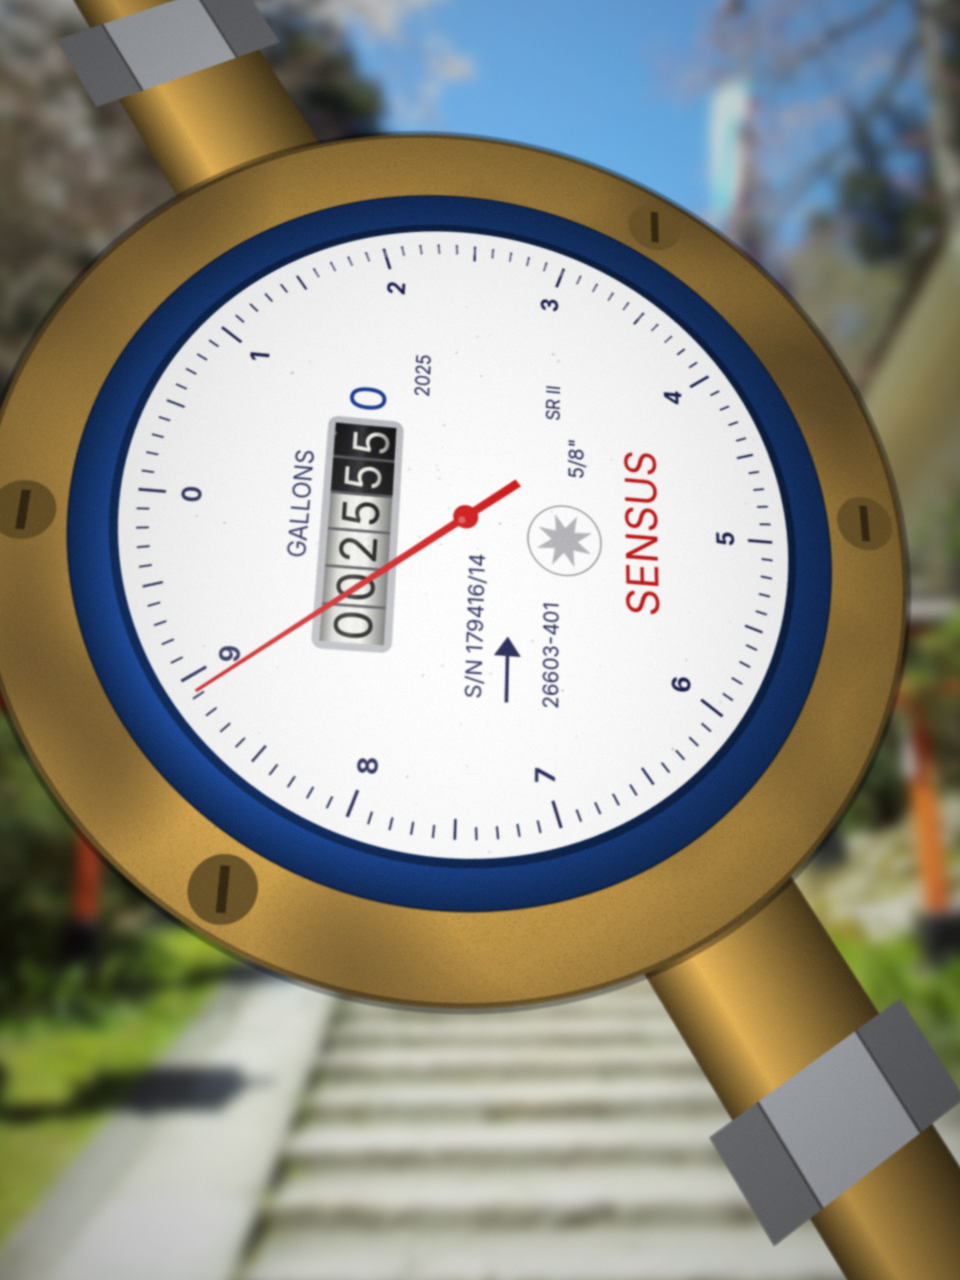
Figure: value=25548.9 unit=gal
